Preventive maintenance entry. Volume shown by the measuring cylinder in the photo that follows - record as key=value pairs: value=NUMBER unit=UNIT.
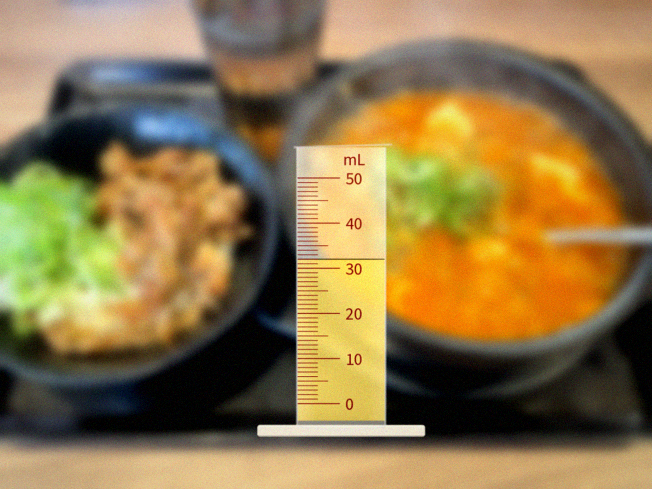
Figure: value=32 unit=mL
